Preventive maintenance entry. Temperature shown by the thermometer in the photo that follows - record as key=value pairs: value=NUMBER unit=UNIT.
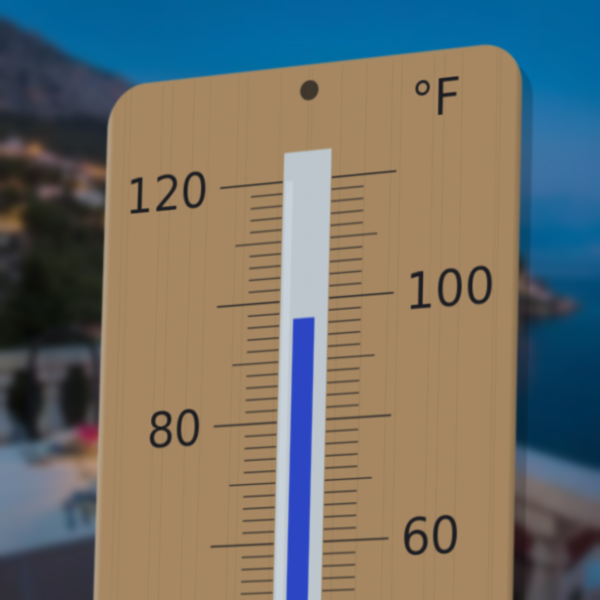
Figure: value=97 unit=°F
